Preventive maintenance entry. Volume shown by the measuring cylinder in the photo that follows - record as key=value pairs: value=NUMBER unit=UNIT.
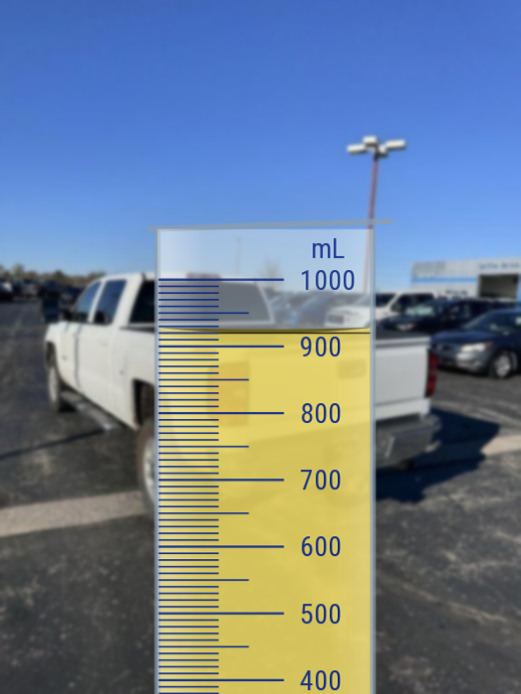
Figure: value=920 unit=mL
